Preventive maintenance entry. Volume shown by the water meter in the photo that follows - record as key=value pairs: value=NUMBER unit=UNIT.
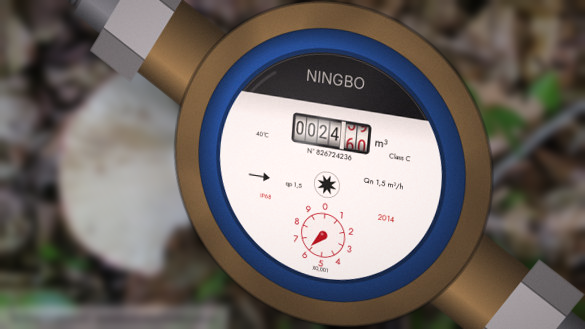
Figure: value=24.596 unit=m³
